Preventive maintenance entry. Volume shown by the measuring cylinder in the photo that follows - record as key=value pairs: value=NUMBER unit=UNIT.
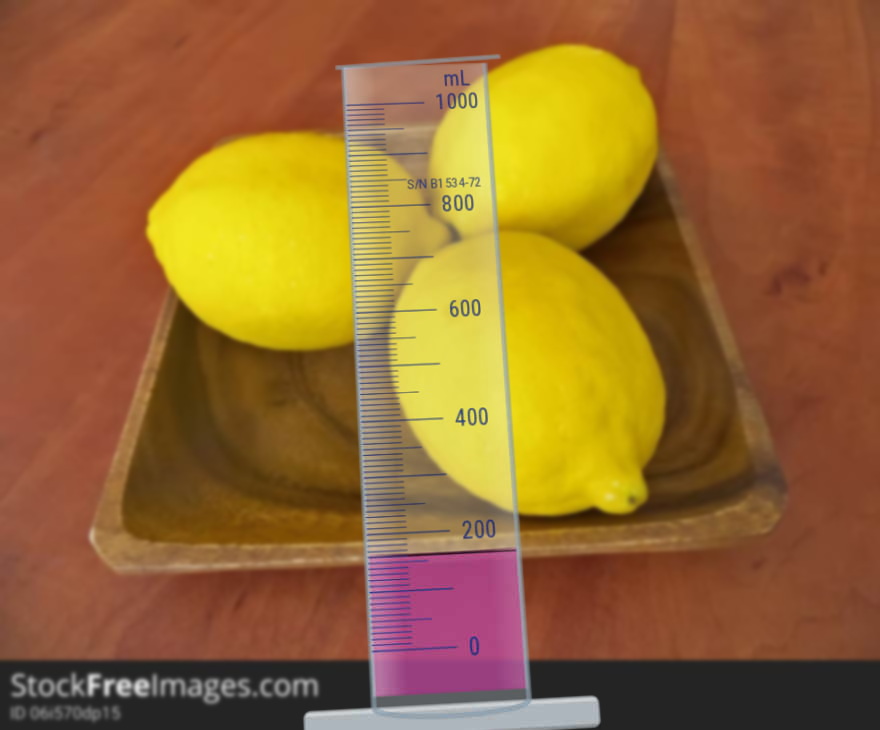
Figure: value=160 unit=mL
